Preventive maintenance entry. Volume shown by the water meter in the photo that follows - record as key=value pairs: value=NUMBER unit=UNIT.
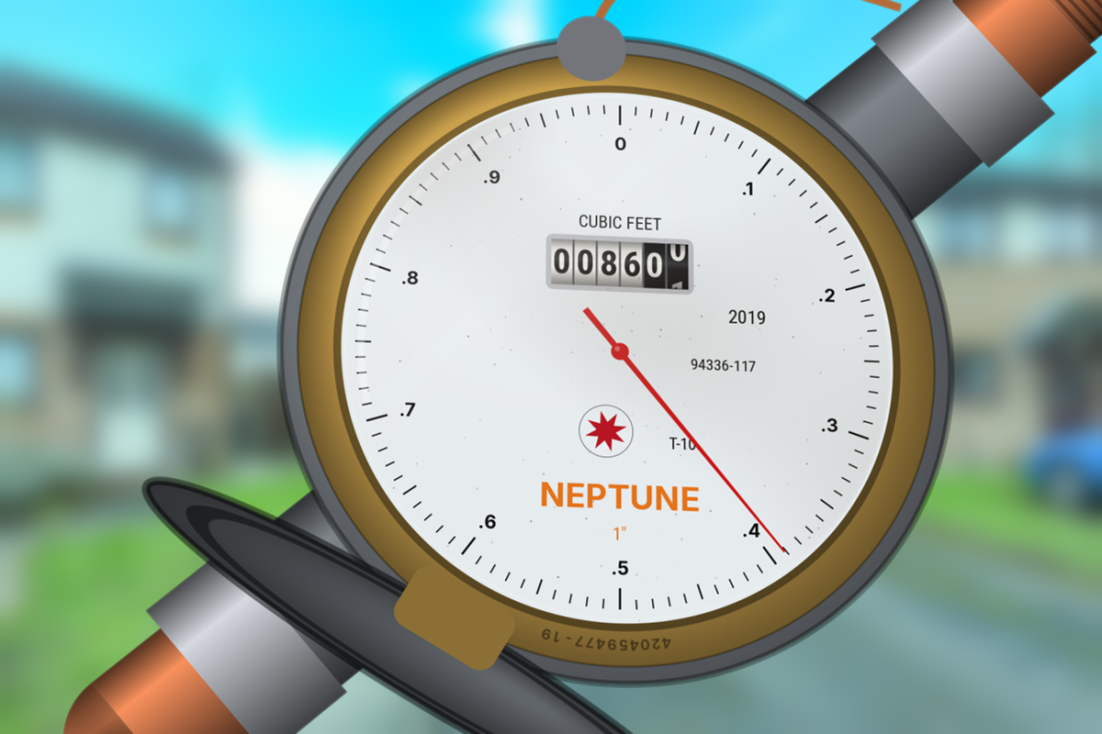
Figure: value=8600.39 unit=ft³
